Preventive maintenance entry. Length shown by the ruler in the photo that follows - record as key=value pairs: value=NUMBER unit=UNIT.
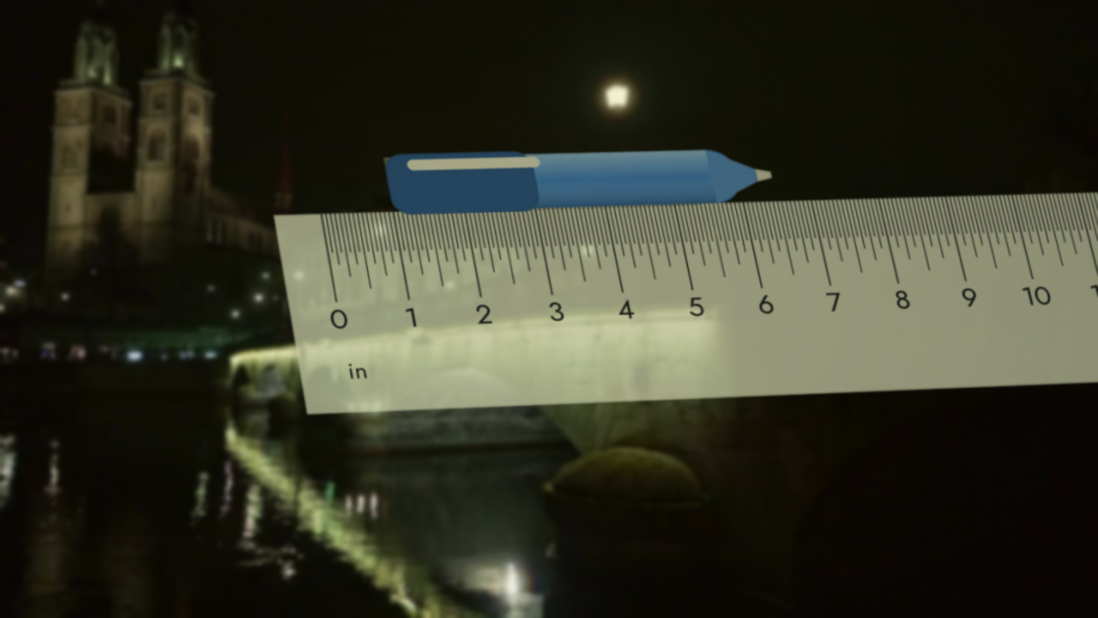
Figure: value=5.5 unit=in
